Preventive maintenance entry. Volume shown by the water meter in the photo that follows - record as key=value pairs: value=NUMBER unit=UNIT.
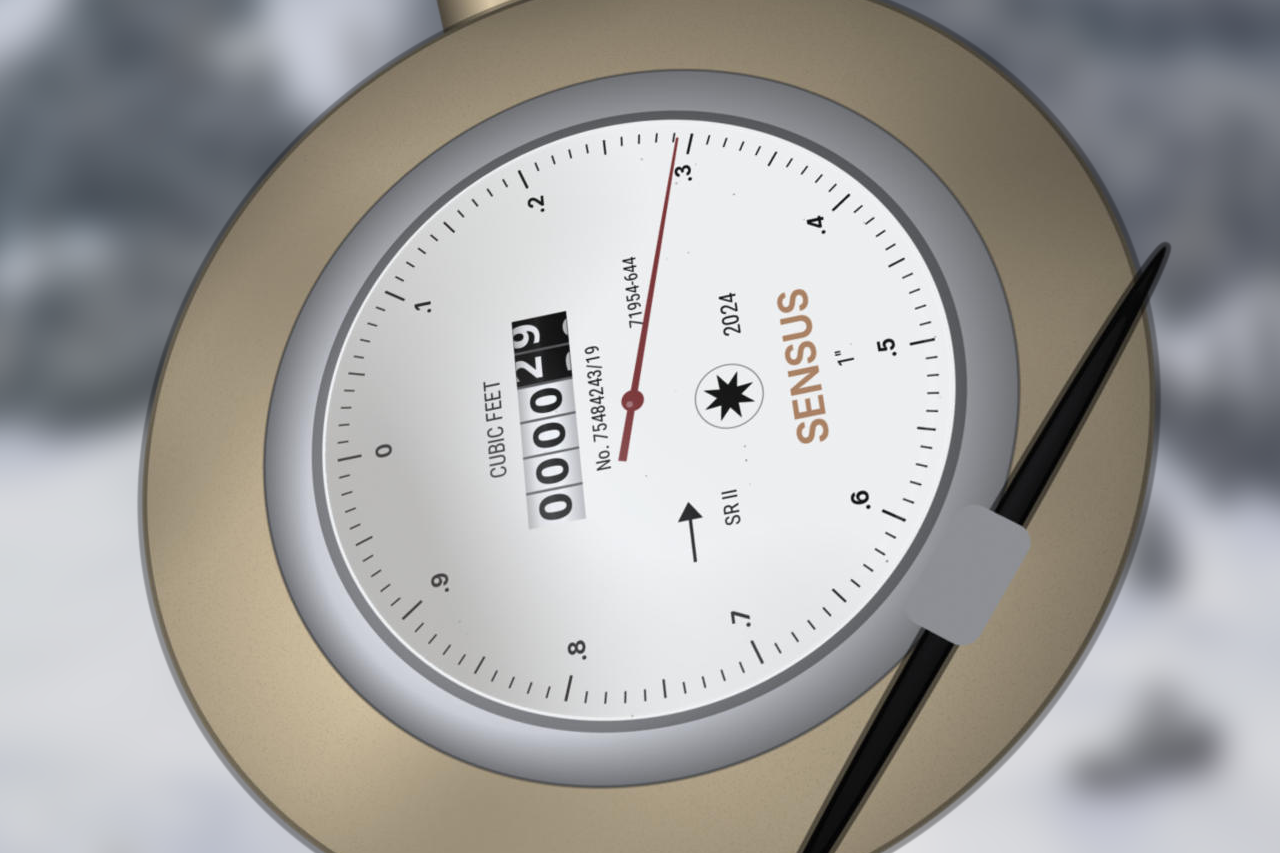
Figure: value=29.29 unit=ft³
